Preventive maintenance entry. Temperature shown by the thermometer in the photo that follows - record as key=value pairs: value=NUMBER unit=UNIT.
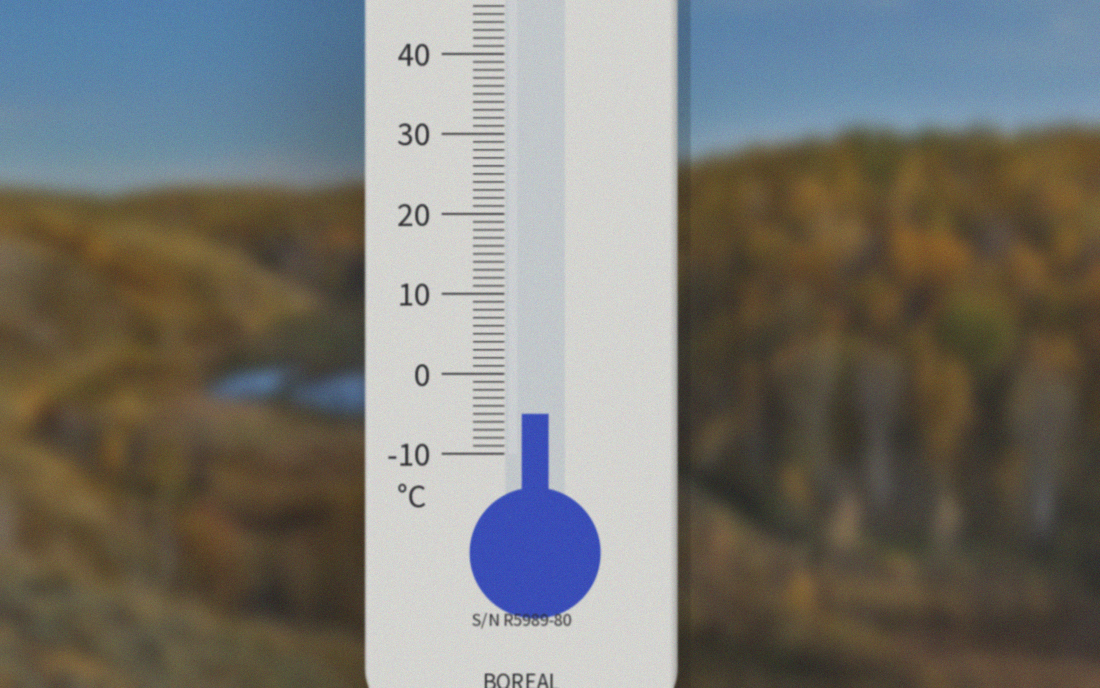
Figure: value=-5 unit=°C
